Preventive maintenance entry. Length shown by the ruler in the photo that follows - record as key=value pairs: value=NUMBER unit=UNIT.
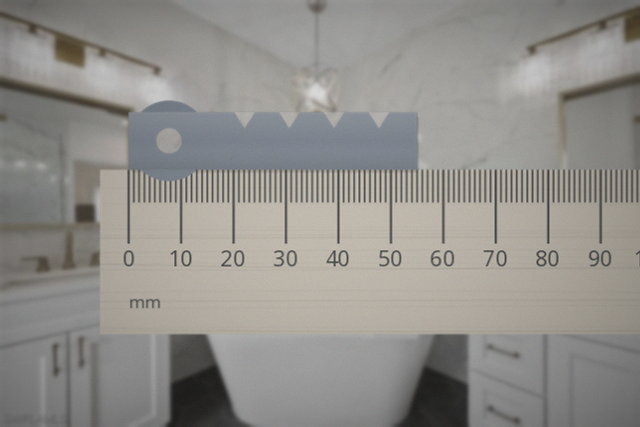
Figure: value=55 unit=mm
